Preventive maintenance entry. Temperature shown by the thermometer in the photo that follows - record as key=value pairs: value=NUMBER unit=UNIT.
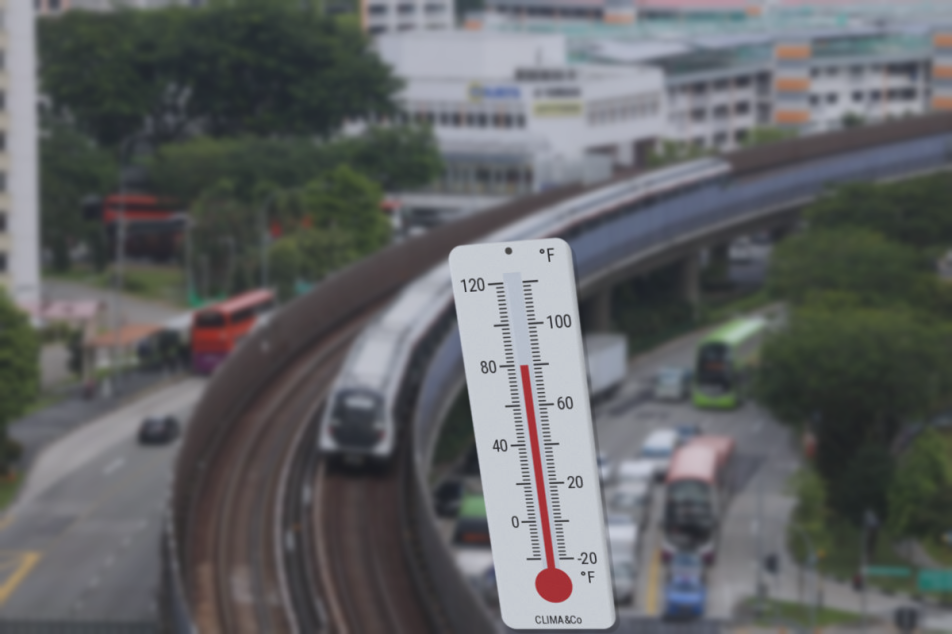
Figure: value=80 unit=°F
